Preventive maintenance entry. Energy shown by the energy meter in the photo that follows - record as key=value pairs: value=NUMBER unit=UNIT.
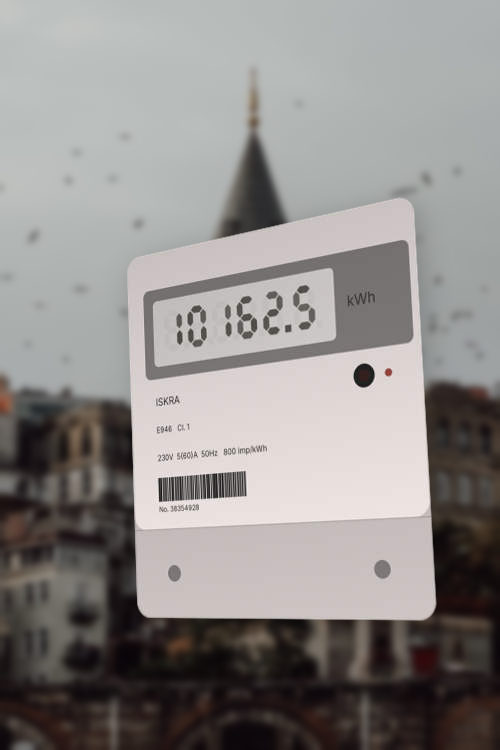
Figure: value=10162.5 unit=kWh
